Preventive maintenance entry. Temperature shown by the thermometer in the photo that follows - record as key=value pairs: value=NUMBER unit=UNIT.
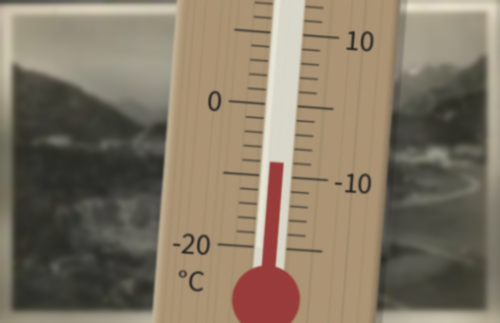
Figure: value=-8 unit=°C
